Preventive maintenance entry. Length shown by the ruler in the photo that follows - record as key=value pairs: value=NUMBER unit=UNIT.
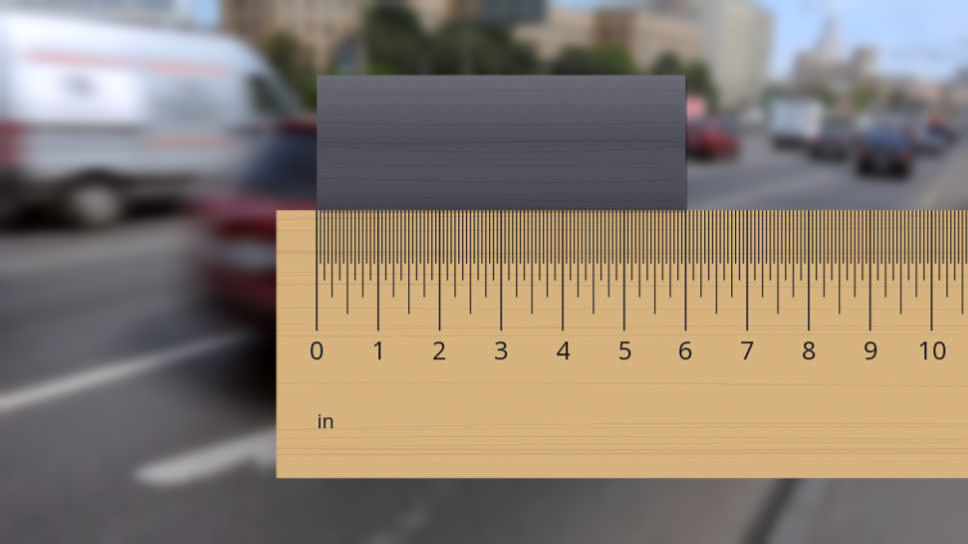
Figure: value=6 unit=in
